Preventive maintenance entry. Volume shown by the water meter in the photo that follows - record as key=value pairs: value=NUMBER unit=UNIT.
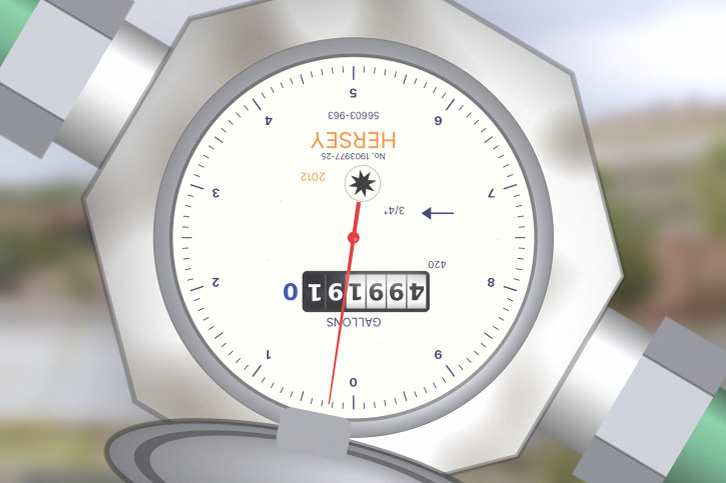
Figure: value=4991910.2 unit=gal
